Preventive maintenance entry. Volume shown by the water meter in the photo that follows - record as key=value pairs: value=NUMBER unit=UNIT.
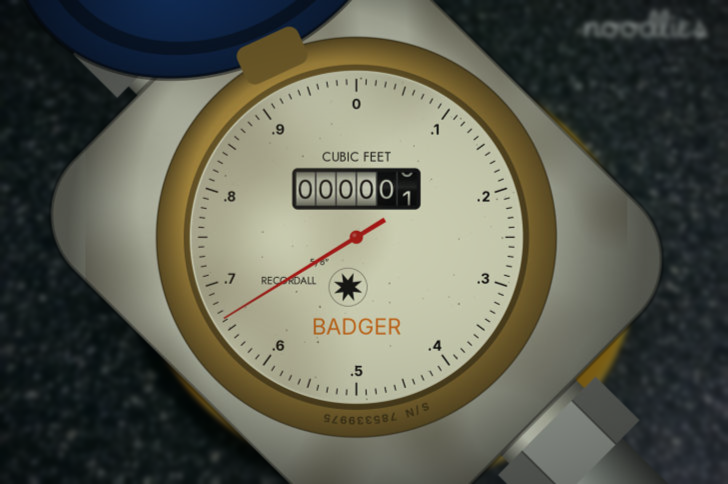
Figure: value=0.66 unit=ft³
